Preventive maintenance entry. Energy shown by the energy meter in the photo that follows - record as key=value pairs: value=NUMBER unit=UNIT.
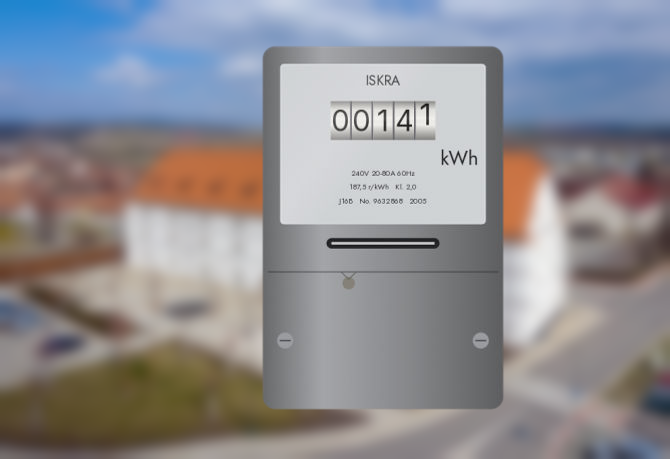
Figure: value=141 unit=kWh
